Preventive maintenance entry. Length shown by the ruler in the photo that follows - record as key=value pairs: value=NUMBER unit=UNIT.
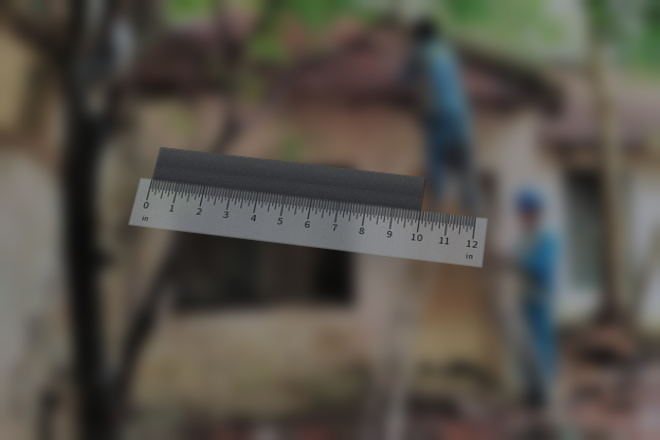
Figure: value=10 unit=in
